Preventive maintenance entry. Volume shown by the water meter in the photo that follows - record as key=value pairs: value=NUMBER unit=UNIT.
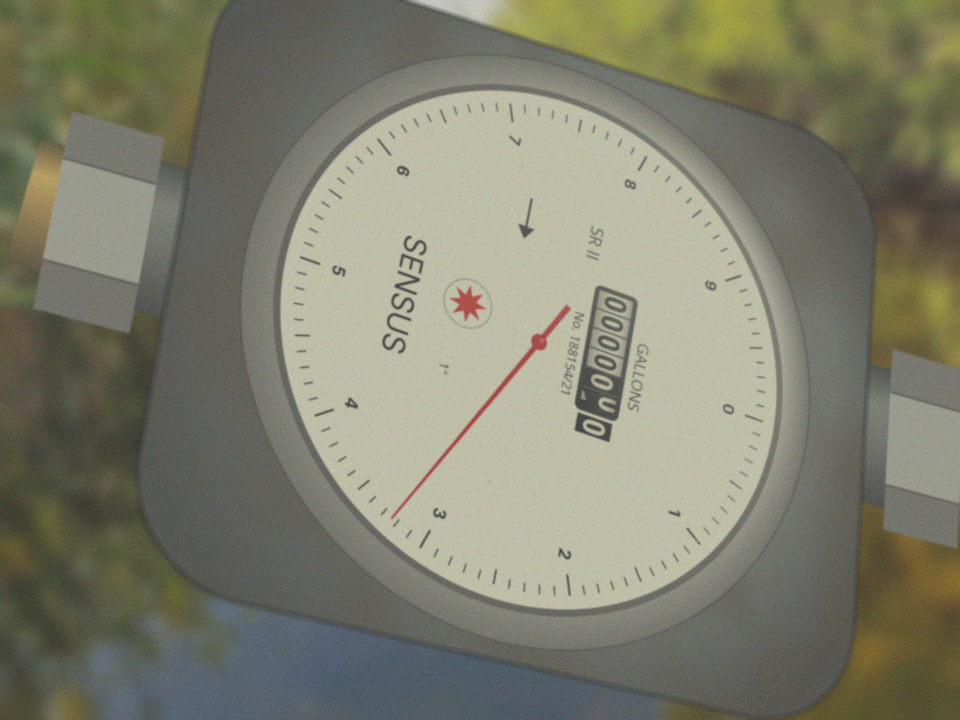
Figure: value=3.2 unit=gal
